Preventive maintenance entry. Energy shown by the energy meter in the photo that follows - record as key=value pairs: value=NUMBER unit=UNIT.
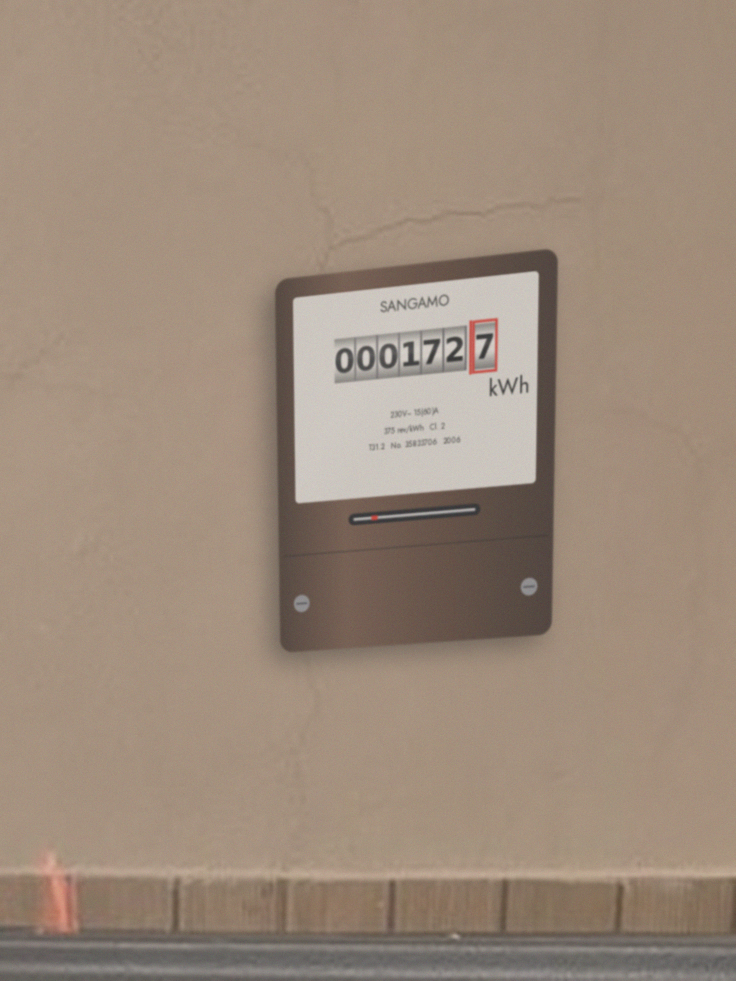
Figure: value=172.7 unit=kWh
